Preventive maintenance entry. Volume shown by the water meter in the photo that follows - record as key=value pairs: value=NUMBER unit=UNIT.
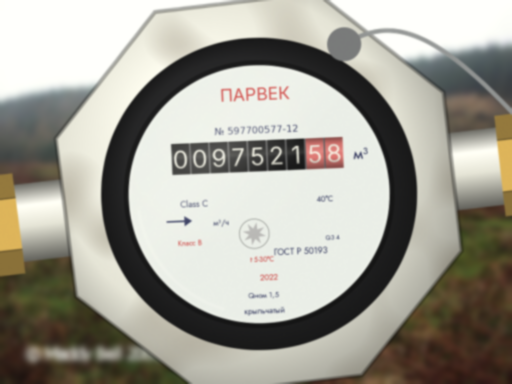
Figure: value=97521.58 unit=m³
